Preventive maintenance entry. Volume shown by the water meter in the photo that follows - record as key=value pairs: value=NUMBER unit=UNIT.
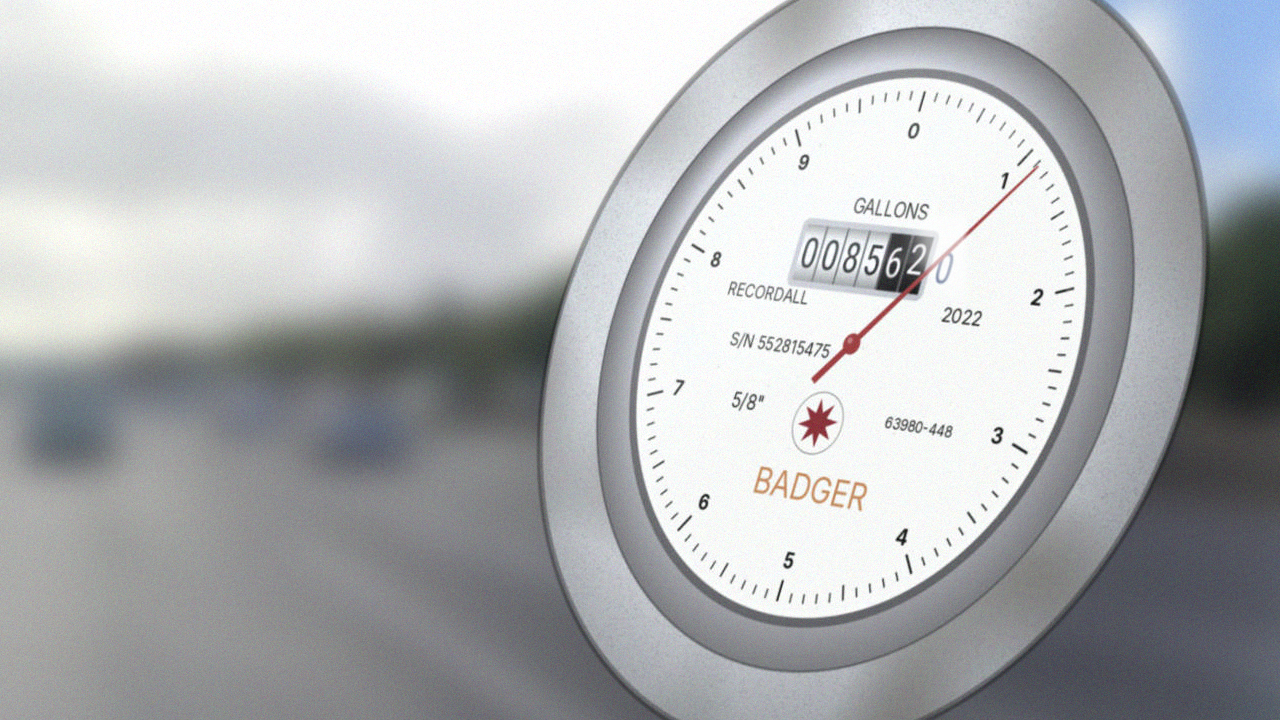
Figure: value=85621.1 unit=gal
